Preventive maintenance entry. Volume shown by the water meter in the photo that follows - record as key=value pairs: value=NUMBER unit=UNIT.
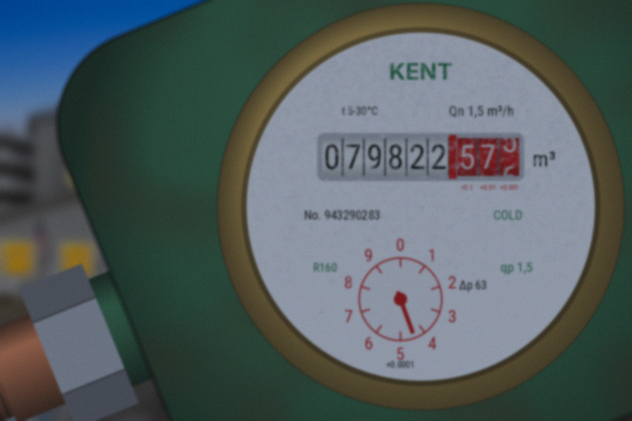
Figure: value=79822.5754 unit=m³
